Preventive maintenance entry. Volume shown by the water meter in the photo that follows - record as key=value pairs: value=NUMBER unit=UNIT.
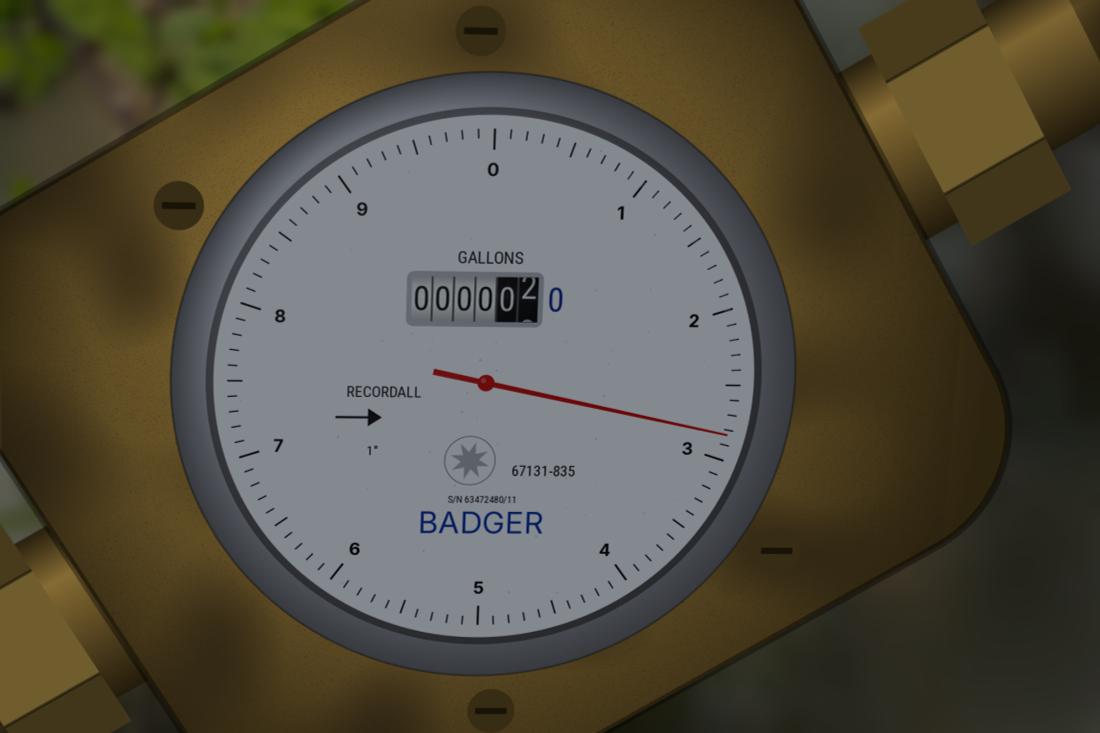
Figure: value=22.8 unit=gal
